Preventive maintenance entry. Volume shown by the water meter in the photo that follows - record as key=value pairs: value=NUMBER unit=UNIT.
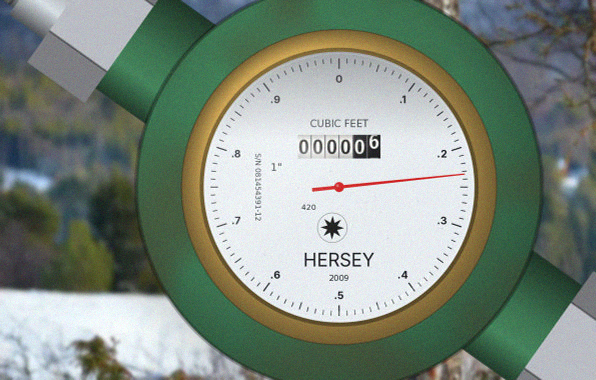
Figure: value=6.23 unit=ft³
